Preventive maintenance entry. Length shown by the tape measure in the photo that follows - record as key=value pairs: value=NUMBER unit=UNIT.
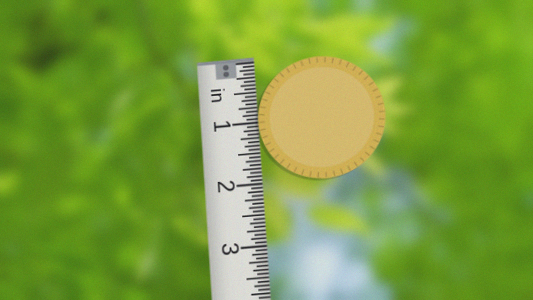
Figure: value=2 unit=in
